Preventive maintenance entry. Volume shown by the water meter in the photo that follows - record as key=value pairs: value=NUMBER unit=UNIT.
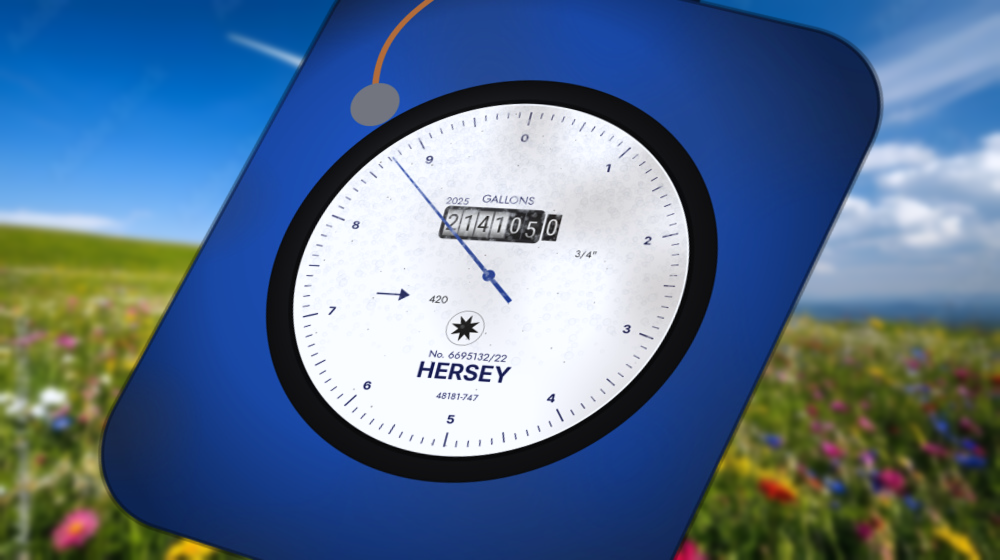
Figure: value=2141048.7 unit=gal
